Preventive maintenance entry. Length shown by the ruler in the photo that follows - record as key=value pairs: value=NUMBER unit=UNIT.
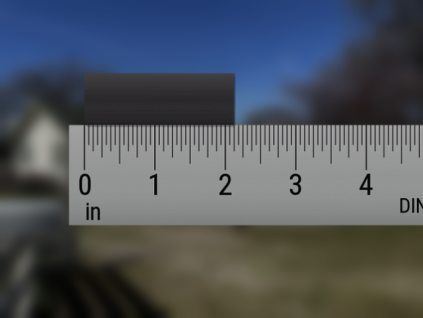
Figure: value=2.125 unit=in
